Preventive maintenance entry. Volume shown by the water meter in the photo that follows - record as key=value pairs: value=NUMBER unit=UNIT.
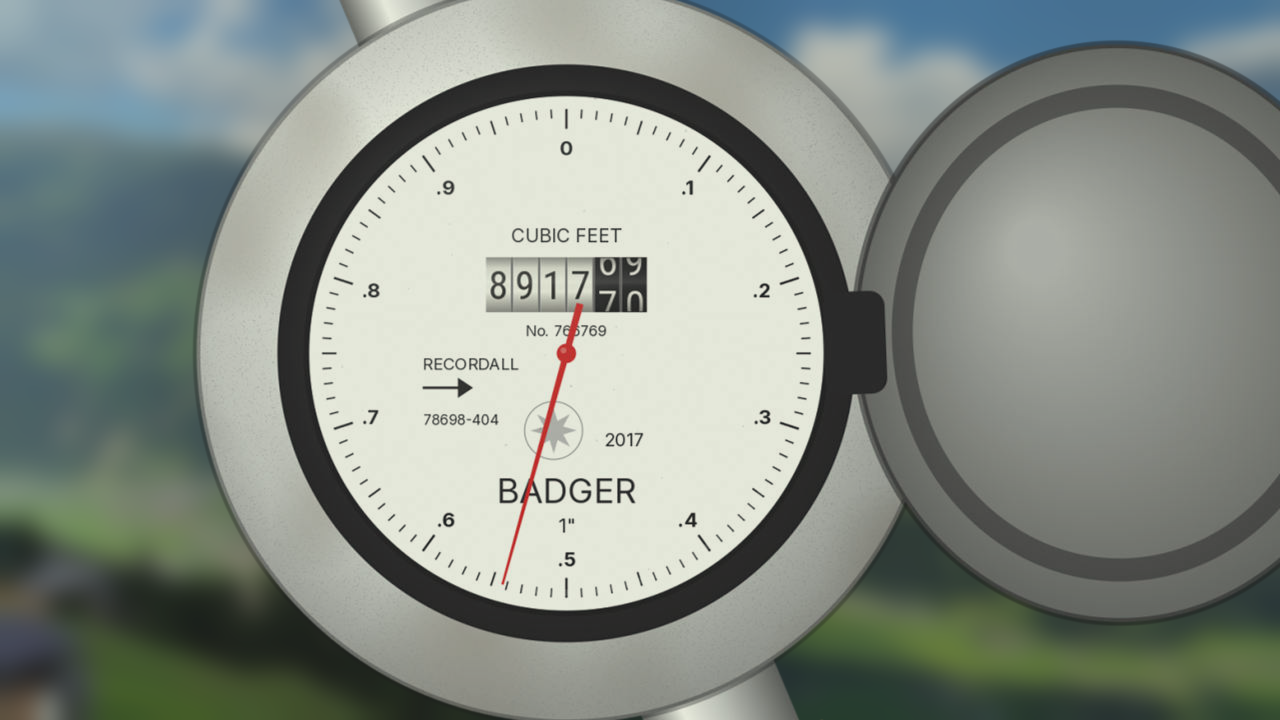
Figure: value=891769.54 unit=ft³
